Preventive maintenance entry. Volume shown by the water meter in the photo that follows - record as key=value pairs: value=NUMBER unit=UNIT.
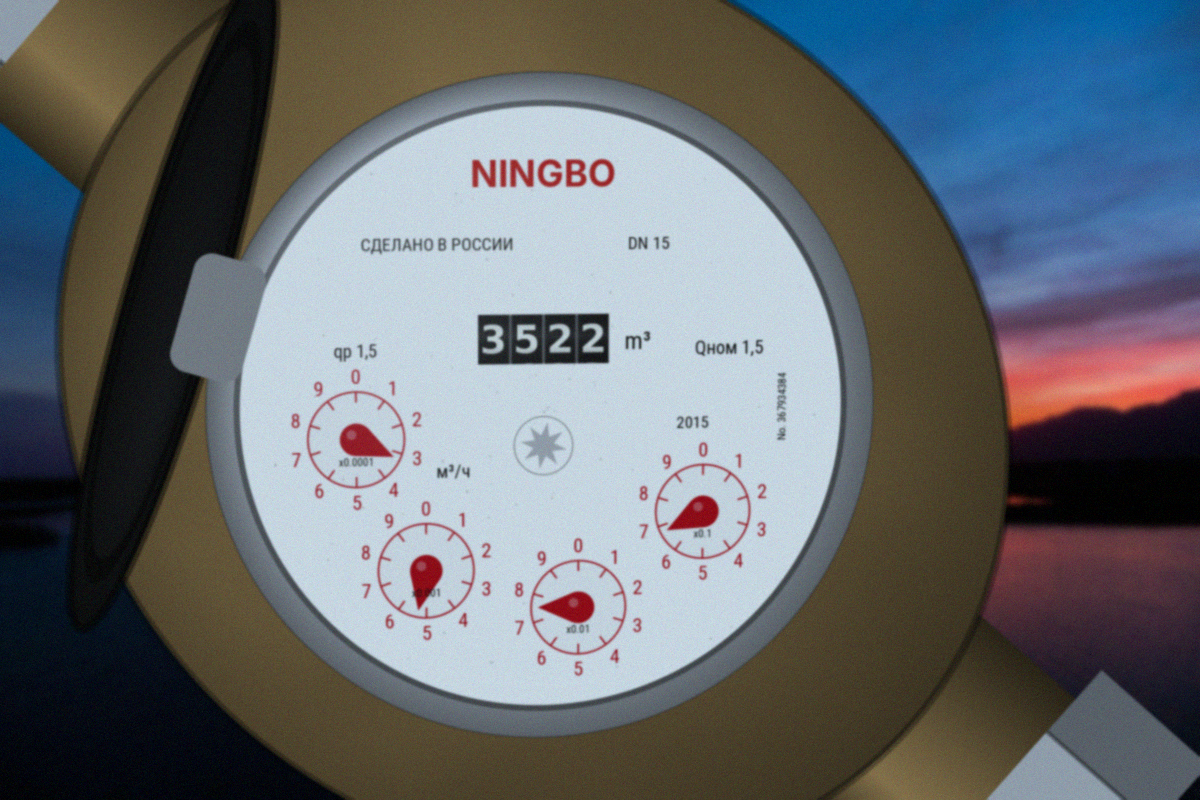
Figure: value=3522.6753 unit=m³
